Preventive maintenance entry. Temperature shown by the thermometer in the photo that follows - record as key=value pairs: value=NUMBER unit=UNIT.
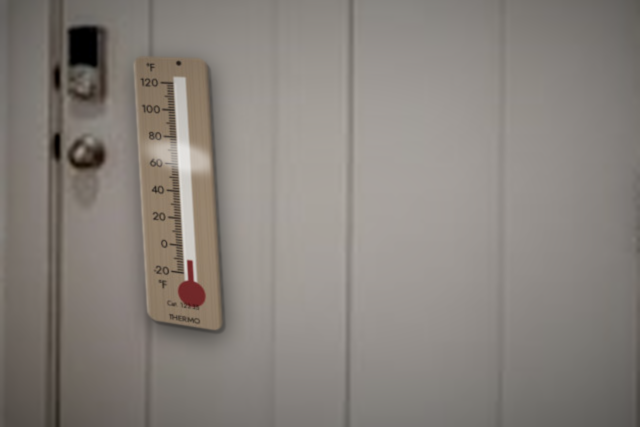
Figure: value=-10 unit=°F
